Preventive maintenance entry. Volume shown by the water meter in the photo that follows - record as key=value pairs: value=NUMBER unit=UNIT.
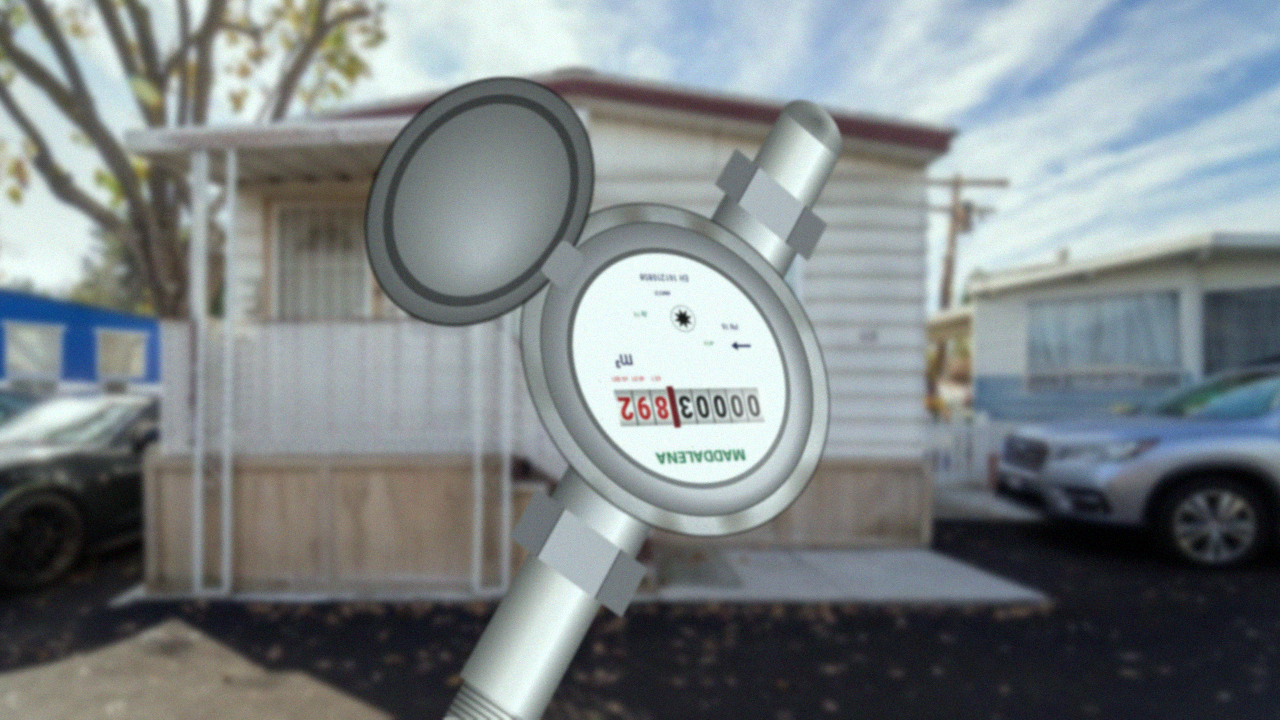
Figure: value=3.892 unit=m³
